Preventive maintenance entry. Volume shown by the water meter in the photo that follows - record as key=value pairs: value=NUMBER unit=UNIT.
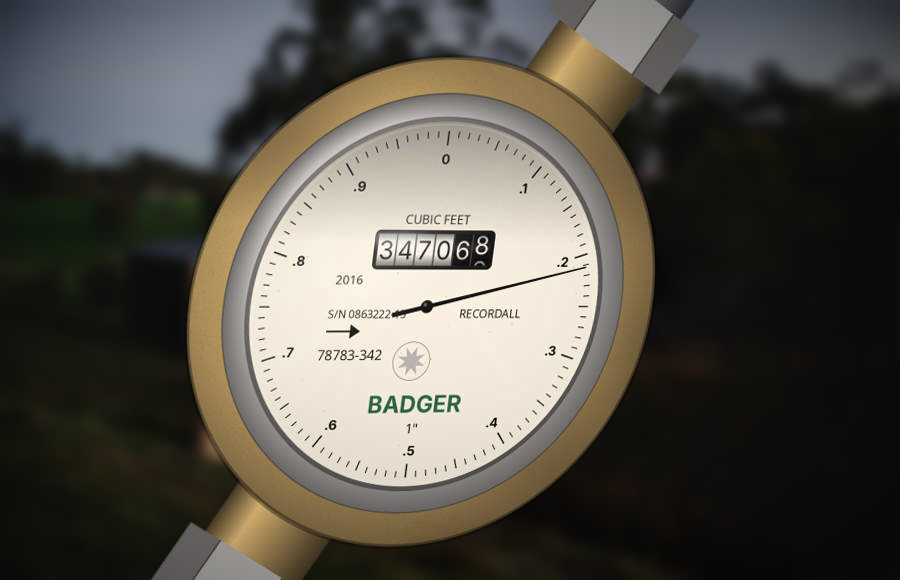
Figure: value=347068.21 unit=ft³
